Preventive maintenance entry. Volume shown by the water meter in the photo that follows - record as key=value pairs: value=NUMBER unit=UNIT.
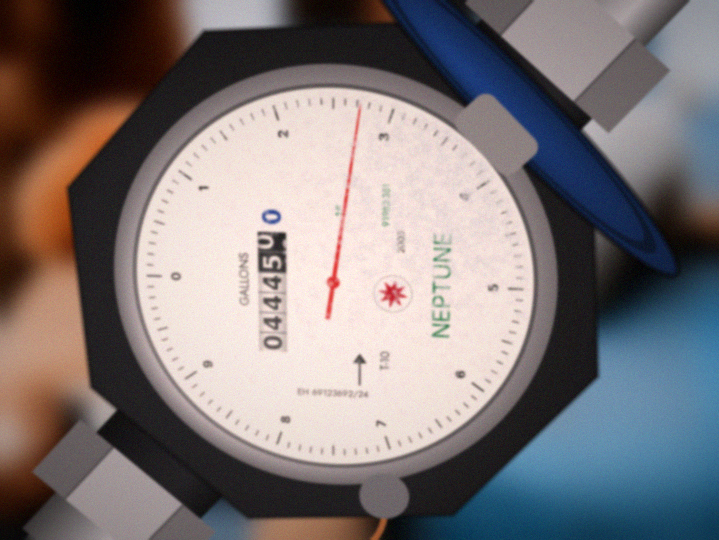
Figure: value=444502.7 unit=gal
